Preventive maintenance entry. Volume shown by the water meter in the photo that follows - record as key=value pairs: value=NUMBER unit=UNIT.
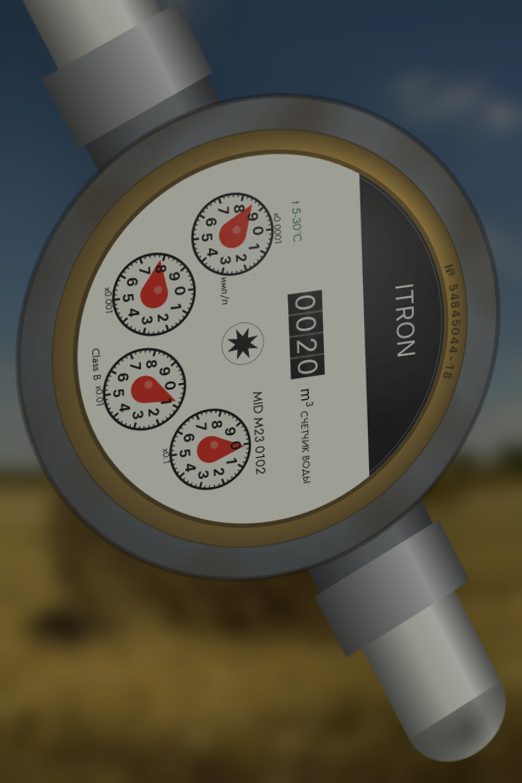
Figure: value=20.0078 unit=m³
